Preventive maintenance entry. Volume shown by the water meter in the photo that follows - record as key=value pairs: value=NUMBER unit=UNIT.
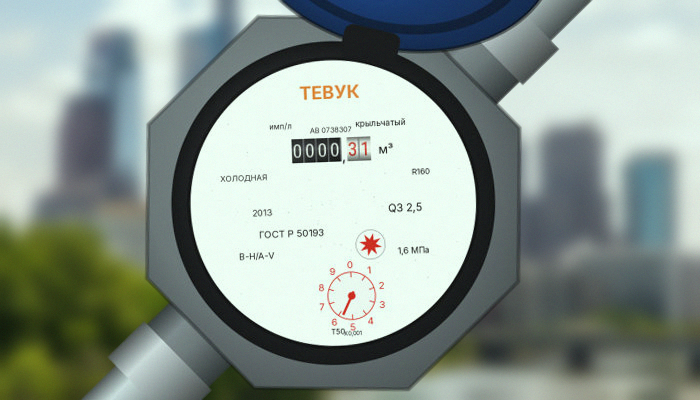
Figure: value=0.315 unit=m³
